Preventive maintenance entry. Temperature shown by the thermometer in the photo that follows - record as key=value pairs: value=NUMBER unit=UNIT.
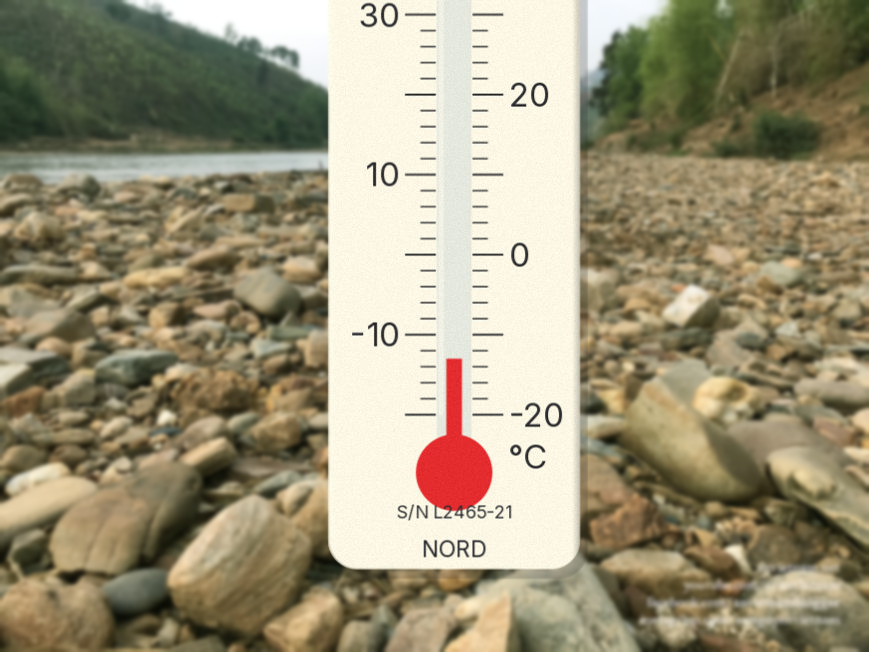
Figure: value=-13 unit=°C
